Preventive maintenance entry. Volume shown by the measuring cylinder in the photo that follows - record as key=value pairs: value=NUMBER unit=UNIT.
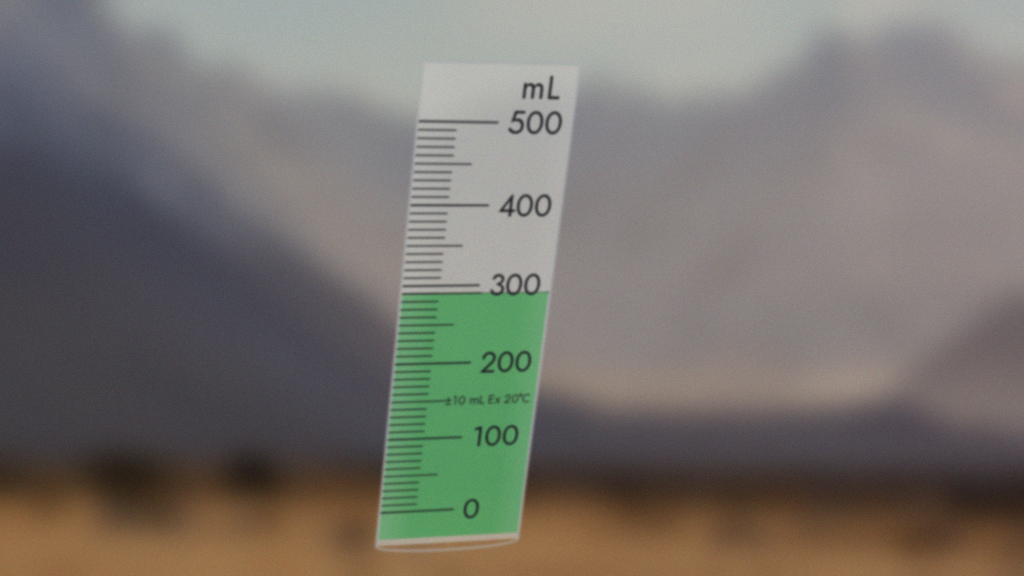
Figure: value=290 unit=mL
